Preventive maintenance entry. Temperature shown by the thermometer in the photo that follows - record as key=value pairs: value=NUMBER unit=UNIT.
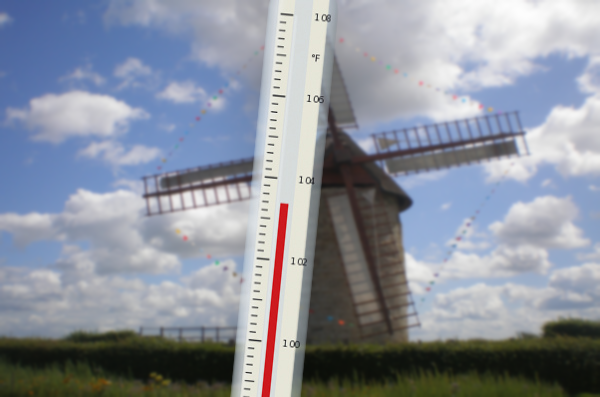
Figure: value=103.4 unit=°F
